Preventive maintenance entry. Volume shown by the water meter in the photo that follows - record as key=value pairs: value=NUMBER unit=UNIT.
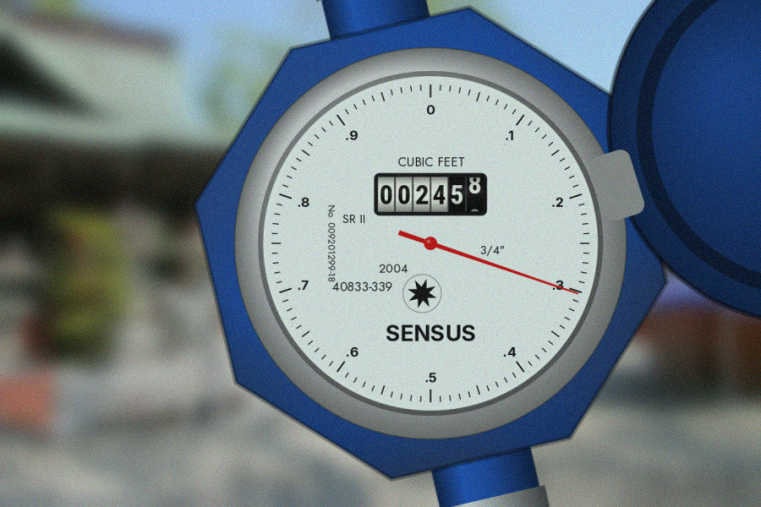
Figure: value=2458.30 unit=ft³
